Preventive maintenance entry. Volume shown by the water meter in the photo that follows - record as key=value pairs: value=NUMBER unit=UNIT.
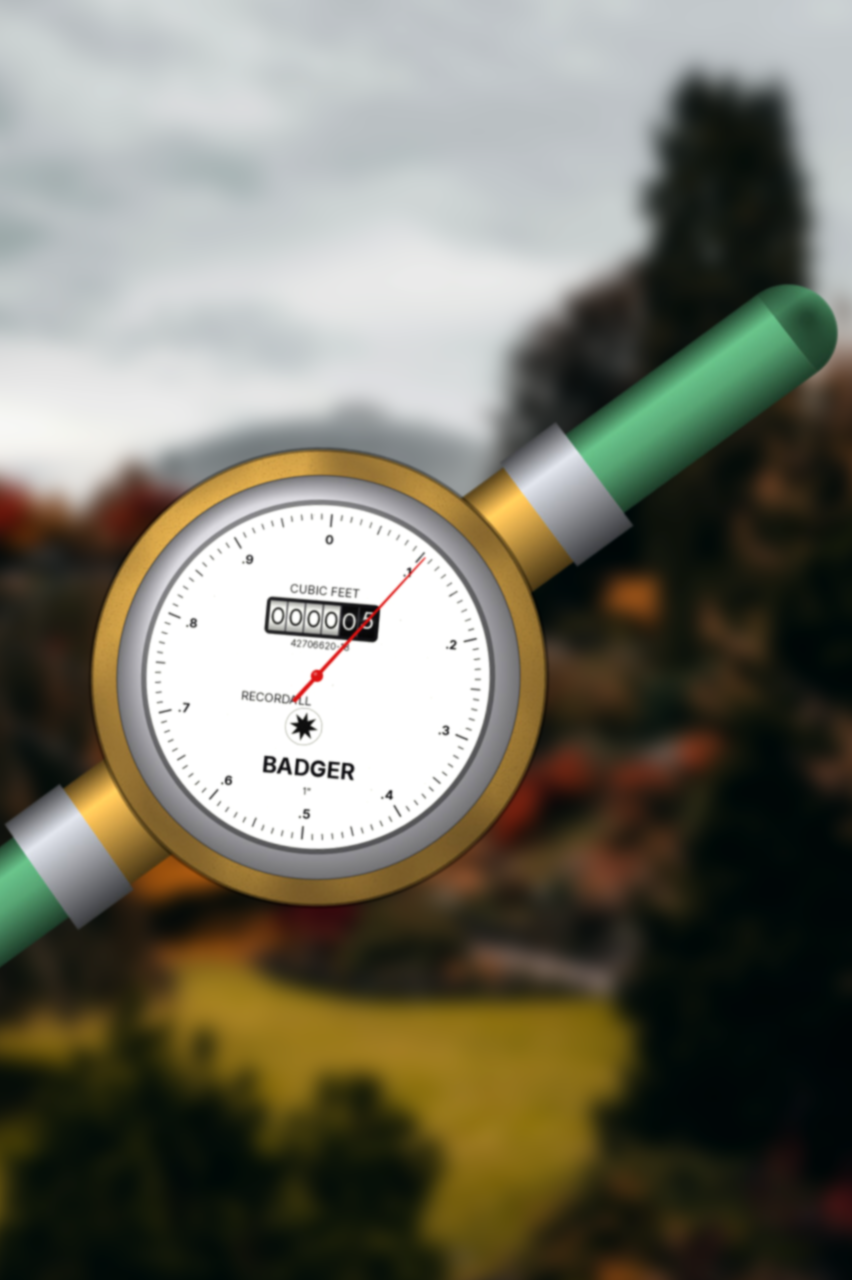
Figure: value=5.10 unit=ft³
